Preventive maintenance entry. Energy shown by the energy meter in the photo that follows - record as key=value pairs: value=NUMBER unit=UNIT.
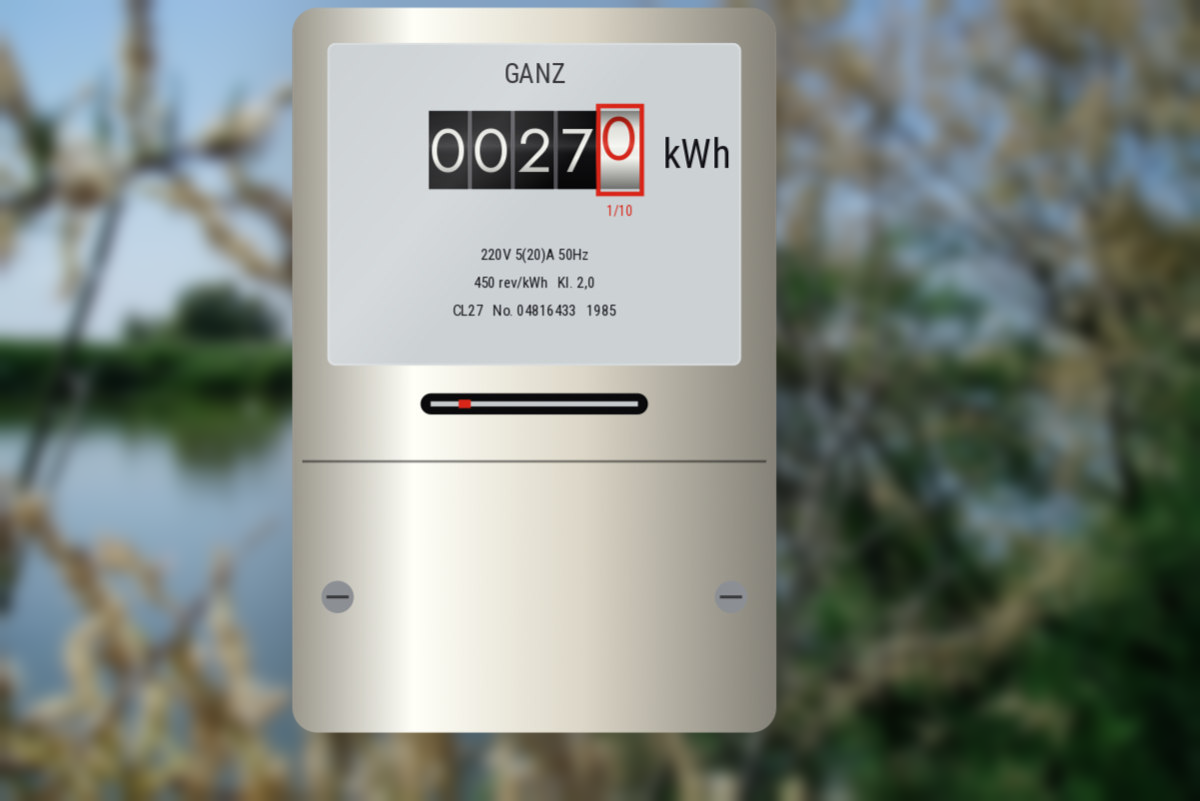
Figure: value=27.0 unit=kWh
